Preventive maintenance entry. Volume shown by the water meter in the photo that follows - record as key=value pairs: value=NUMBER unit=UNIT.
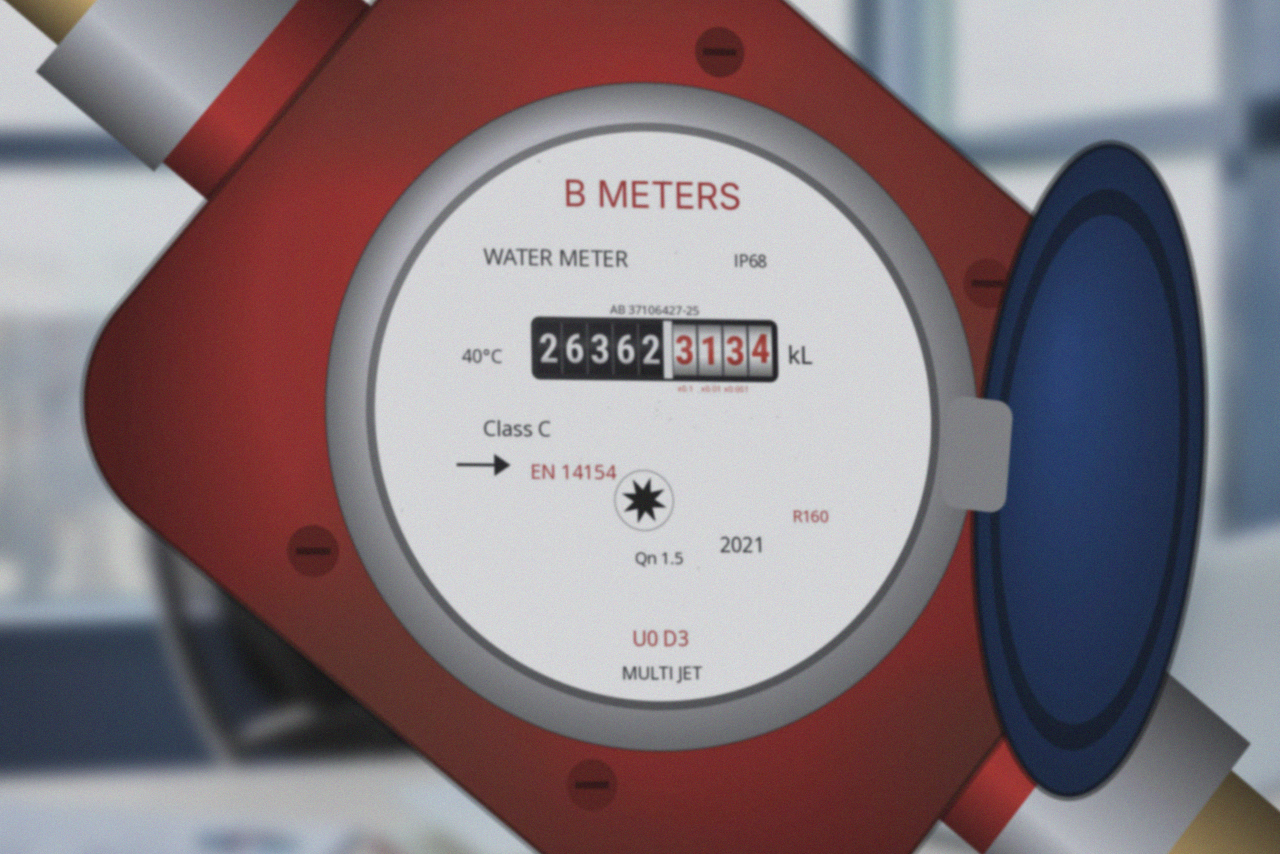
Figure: value=26362.3134 unit=kL
